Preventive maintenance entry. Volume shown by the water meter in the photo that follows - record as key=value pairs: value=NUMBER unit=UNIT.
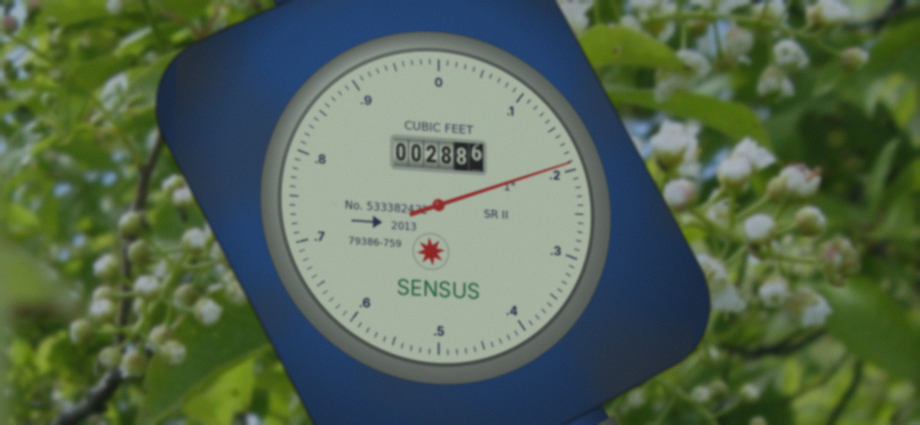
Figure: value=2886.19 unit=ft³
